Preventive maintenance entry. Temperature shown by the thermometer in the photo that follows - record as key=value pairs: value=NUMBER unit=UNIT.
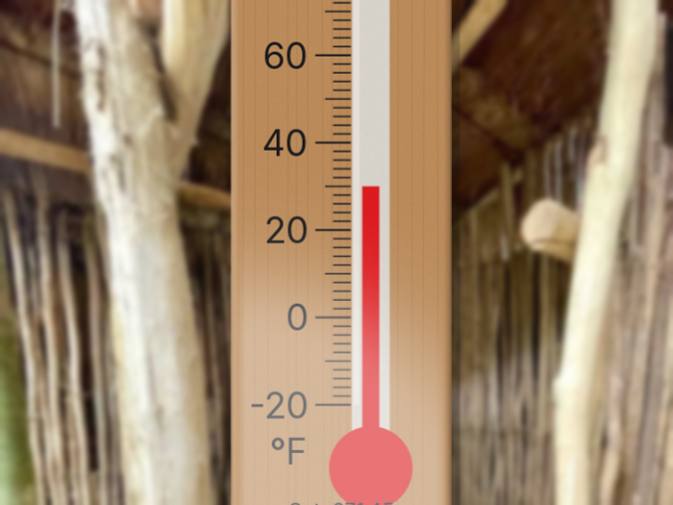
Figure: value=30 unit=°F
